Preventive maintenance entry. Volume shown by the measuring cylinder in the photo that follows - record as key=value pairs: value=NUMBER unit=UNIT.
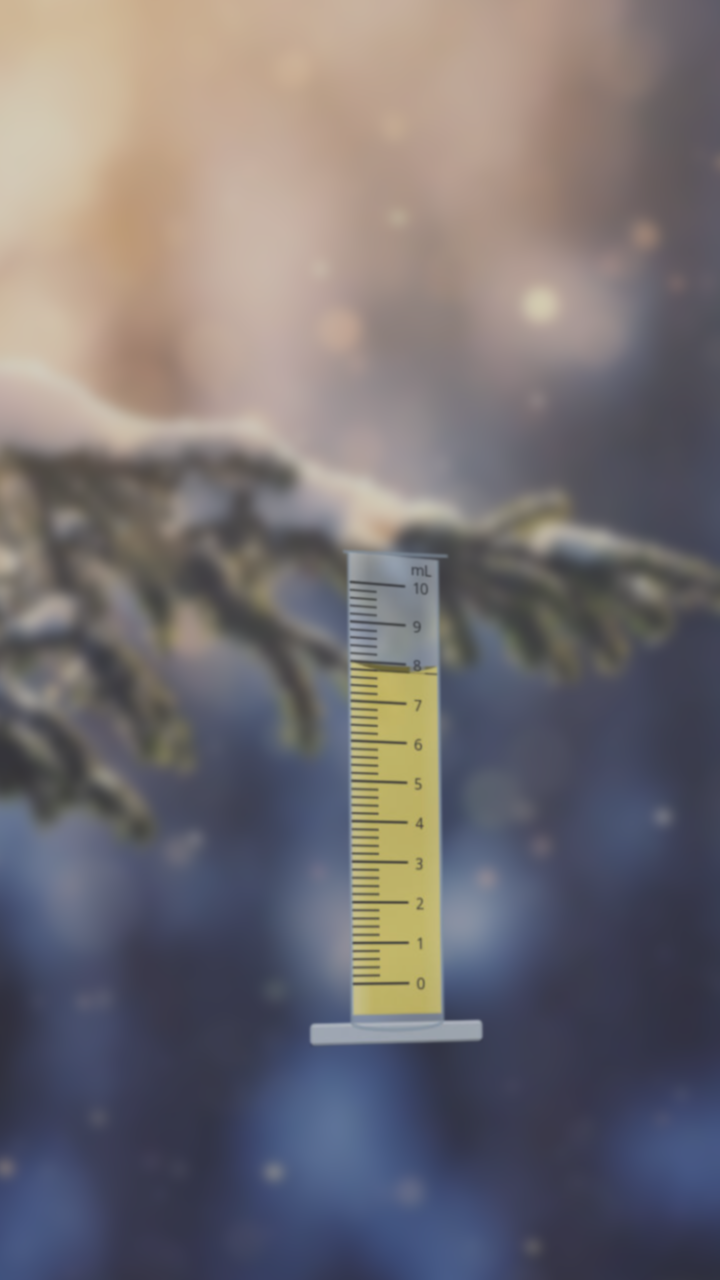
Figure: value=7.8 unit=mL
